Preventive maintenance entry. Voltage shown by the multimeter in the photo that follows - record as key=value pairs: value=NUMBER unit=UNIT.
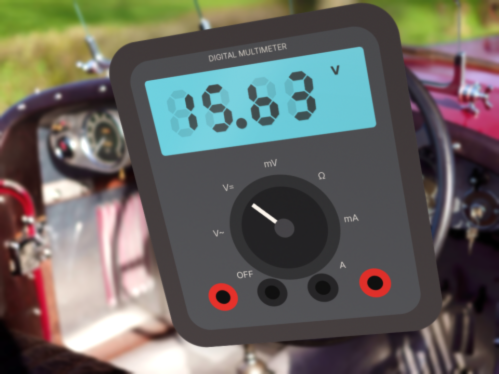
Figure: value=15.63 unit=V
